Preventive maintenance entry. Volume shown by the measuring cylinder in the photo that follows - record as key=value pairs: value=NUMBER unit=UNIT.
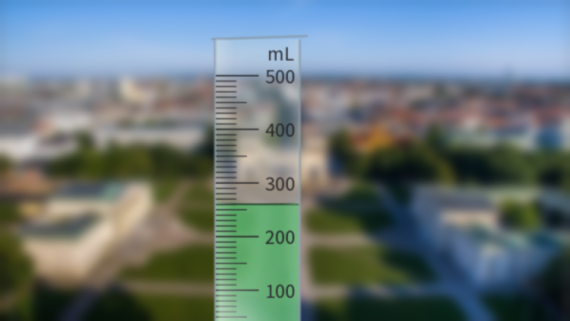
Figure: value=260 unit=mL
